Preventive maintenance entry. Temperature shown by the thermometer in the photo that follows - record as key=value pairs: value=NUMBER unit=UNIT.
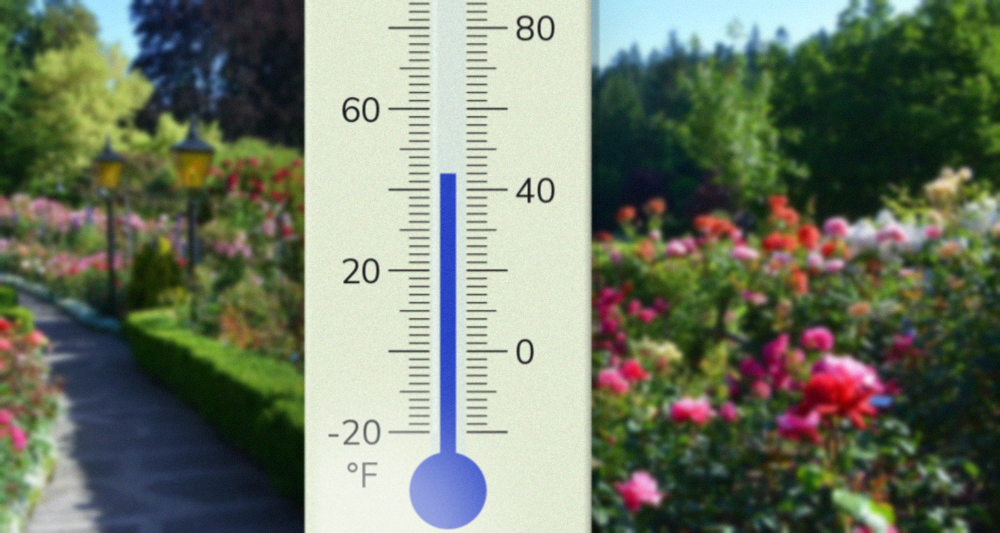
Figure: value=44 unit=°F
